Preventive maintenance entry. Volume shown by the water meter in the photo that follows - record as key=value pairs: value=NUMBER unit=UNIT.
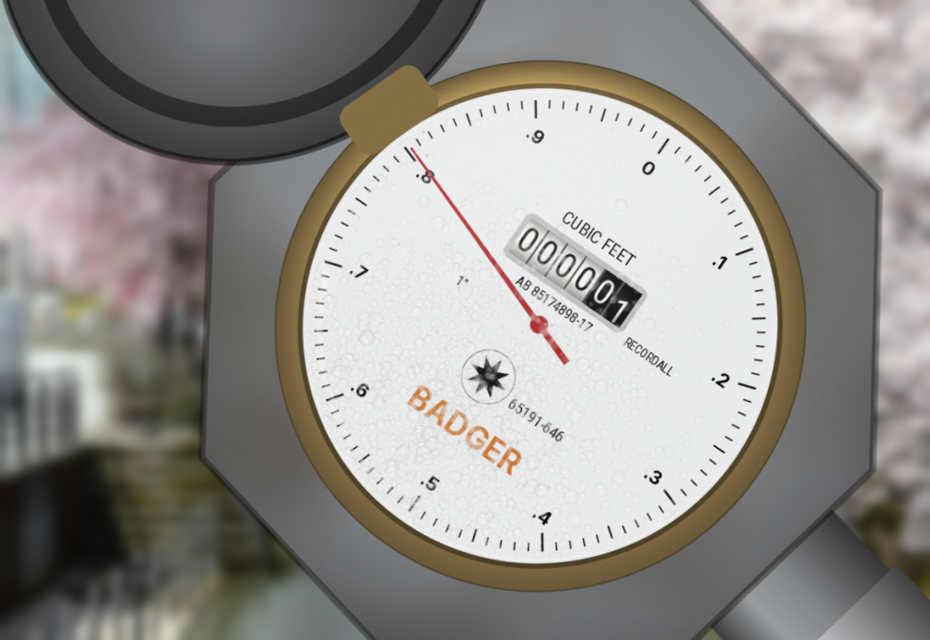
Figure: value=0.80 unit=ft³
